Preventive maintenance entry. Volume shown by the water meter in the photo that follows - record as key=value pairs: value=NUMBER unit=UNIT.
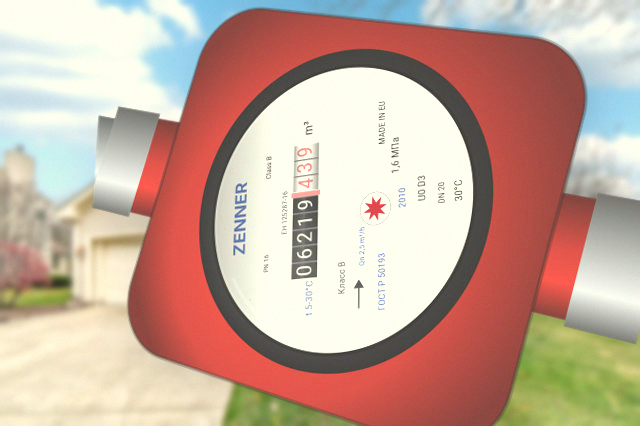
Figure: value=6219.439 unit=m³
